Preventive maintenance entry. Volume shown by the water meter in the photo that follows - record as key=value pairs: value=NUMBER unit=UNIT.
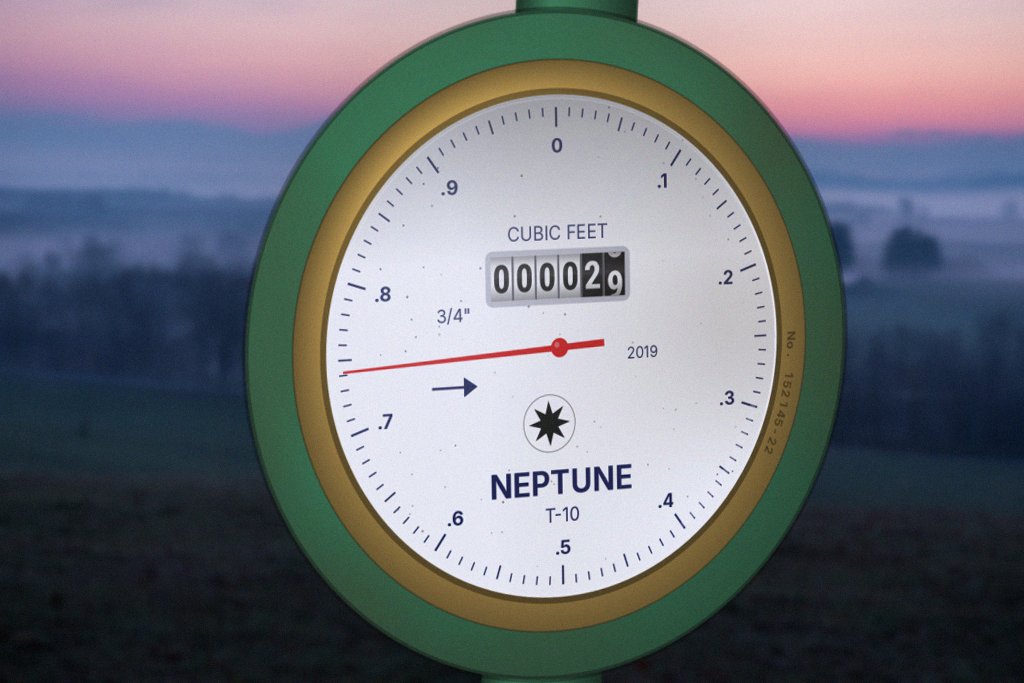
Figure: value=28.74 unit=ft³
